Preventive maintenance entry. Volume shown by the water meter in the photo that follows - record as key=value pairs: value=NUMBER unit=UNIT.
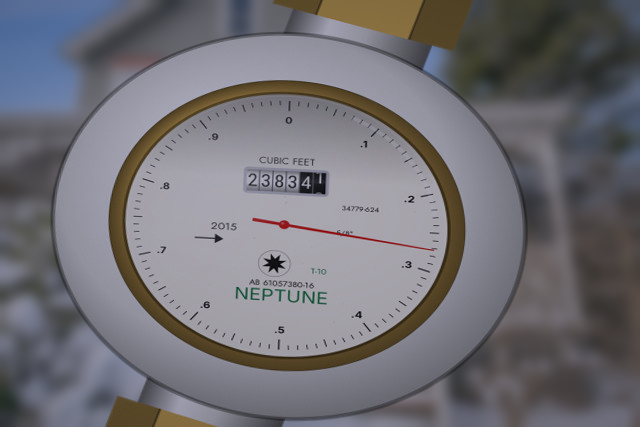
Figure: value=238341.27 unit=ft³
